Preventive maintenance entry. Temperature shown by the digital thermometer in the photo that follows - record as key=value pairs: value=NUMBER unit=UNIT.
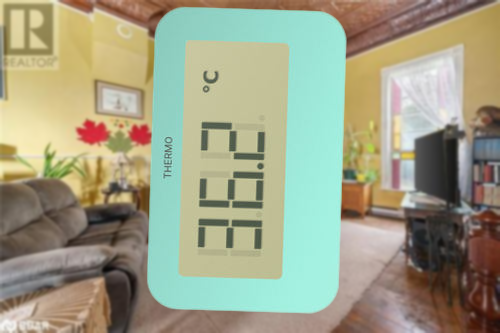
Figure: value=36.2 unit=°C
